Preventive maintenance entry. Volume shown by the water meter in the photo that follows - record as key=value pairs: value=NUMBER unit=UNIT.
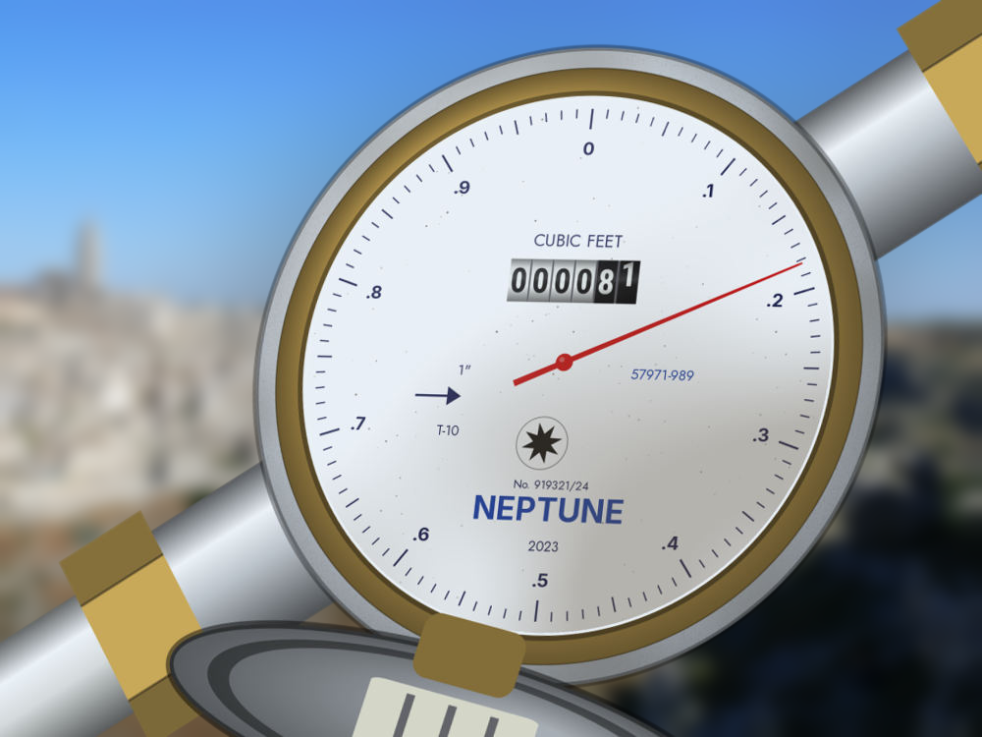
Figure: value=81.18 unit=ft³
